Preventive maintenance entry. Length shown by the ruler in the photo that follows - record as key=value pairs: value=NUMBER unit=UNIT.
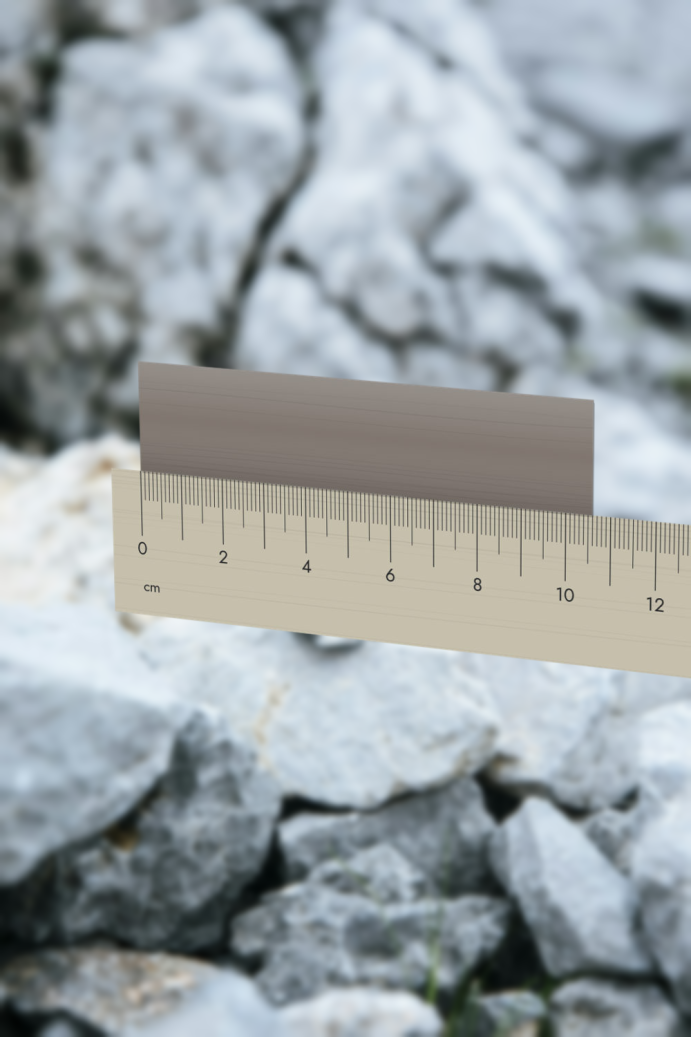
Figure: value=10.6 unit=cm
